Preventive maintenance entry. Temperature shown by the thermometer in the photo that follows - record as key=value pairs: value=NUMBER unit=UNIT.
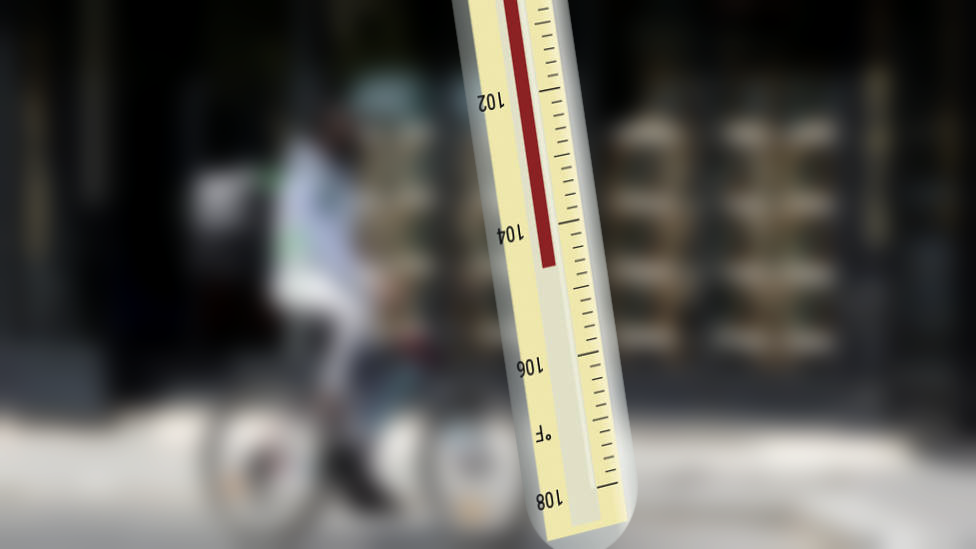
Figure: value=104.6 unit=°F
